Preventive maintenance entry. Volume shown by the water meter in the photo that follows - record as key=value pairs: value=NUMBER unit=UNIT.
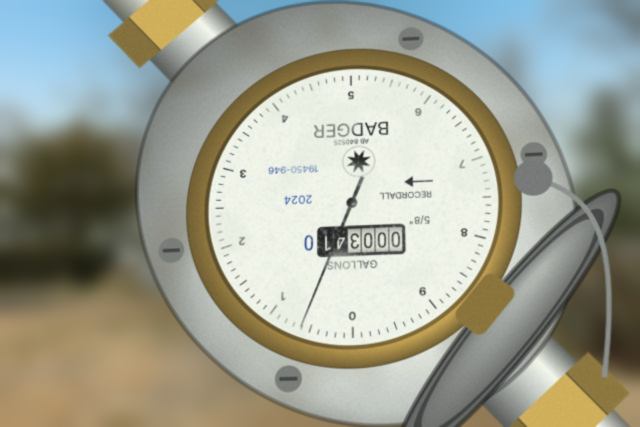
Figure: value=3410.6 unit=gal
